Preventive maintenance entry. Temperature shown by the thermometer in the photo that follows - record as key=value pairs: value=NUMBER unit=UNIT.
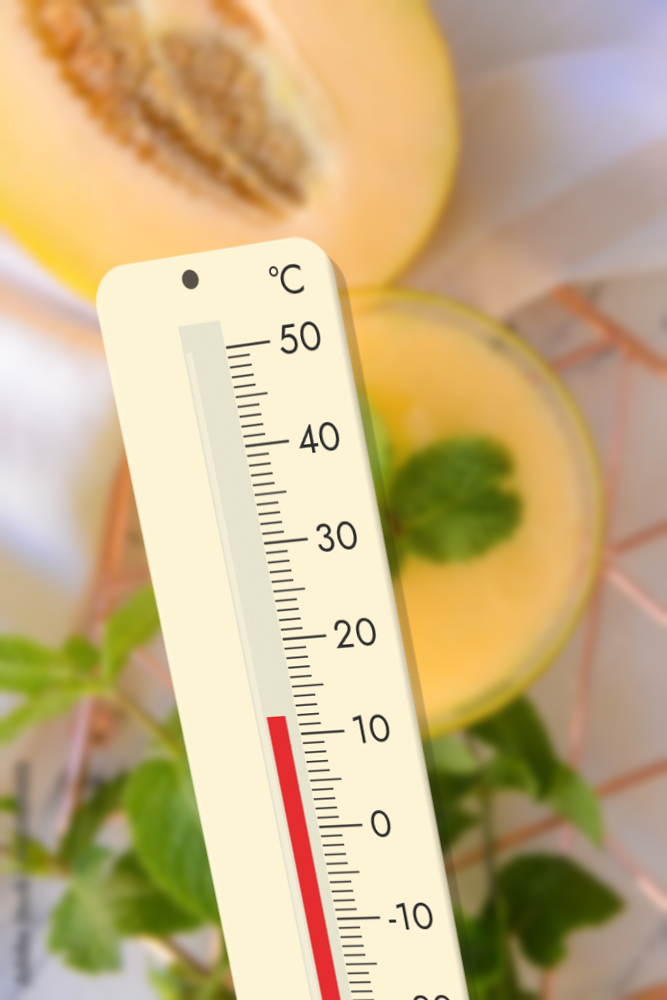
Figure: value=12 unit=°C
